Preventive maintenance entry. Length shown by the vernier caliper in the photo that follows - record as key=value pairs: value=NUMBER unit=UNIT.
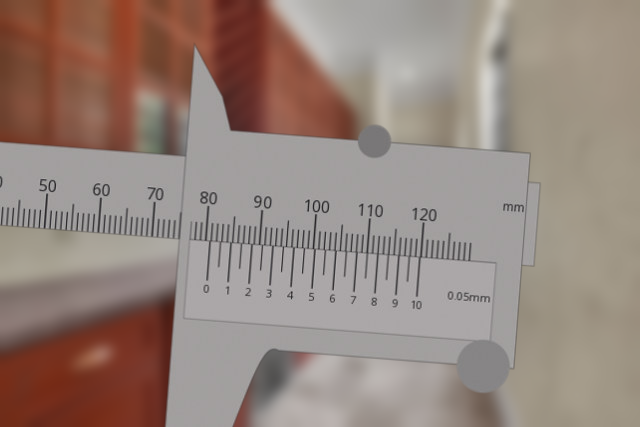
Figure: value=80.8 unit=mm
